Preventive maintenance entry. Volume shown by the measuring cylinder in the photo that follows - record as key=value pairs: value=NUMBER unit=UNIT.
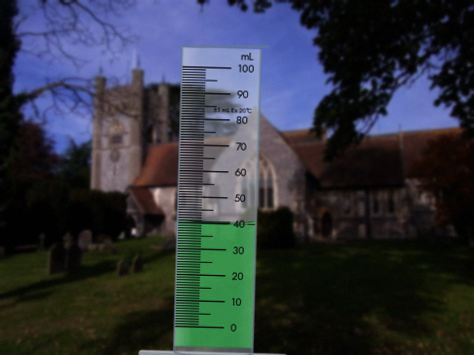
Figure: value=40 unit=mL
